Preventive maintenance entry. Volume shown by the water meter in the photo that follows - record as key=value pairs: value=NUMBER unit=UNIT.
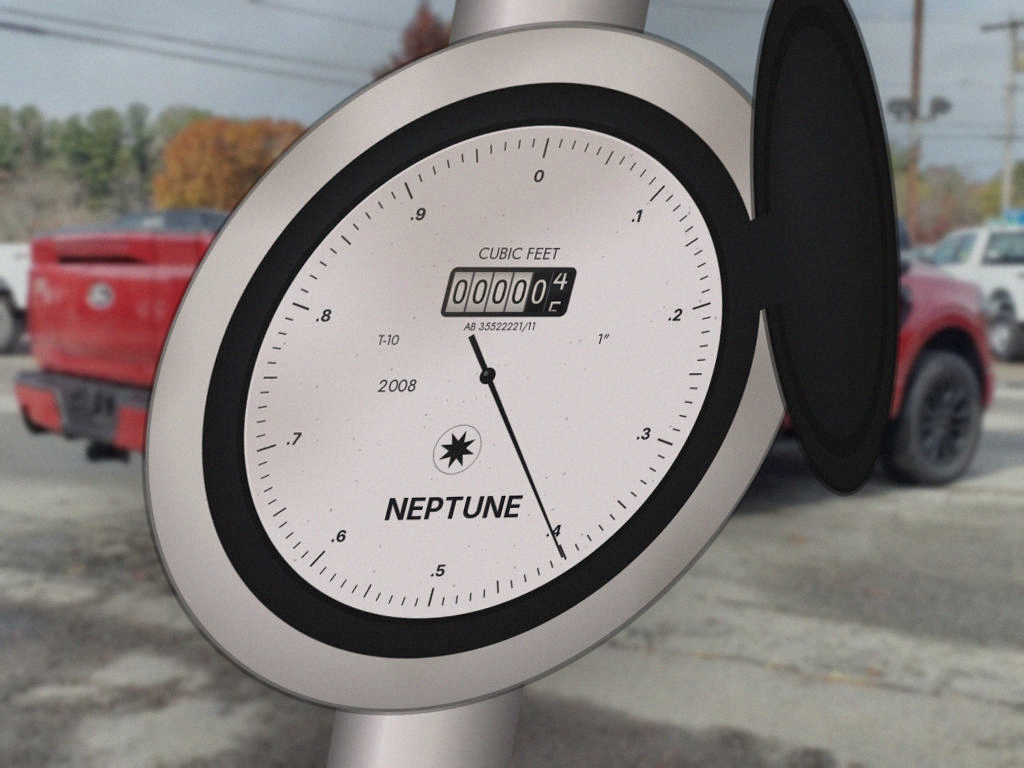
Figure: value=4.40 unit=ft³
